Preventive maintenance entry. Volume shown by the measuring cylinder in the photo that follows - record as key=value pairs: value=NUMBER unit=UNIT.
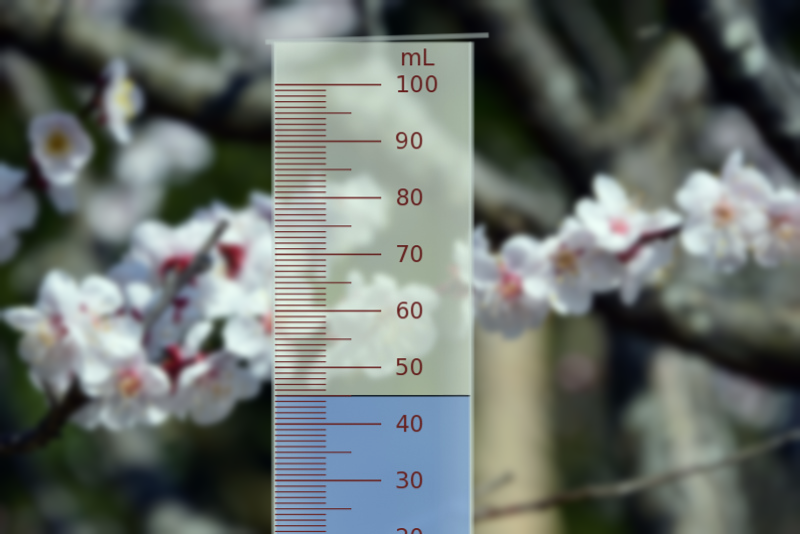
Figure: value=45 unit=mL
